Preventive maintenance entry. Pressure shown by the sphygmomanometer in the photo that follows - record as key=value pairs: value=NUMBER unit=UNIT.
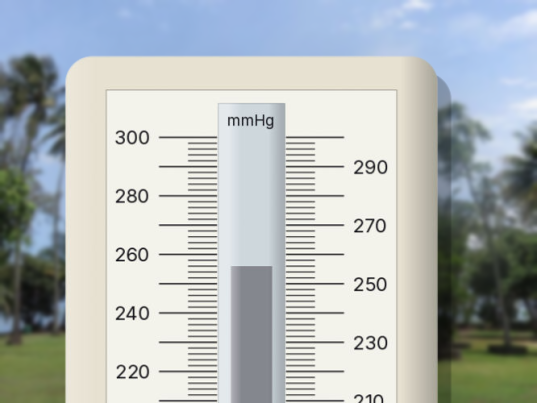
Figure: value=256 unit=mmHg
